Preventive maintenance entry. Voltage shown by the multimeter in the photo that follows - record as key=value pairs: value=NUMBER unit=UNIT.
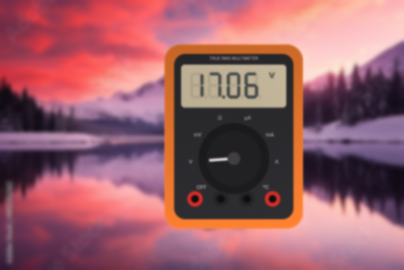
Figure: value=17.06 unit=V
